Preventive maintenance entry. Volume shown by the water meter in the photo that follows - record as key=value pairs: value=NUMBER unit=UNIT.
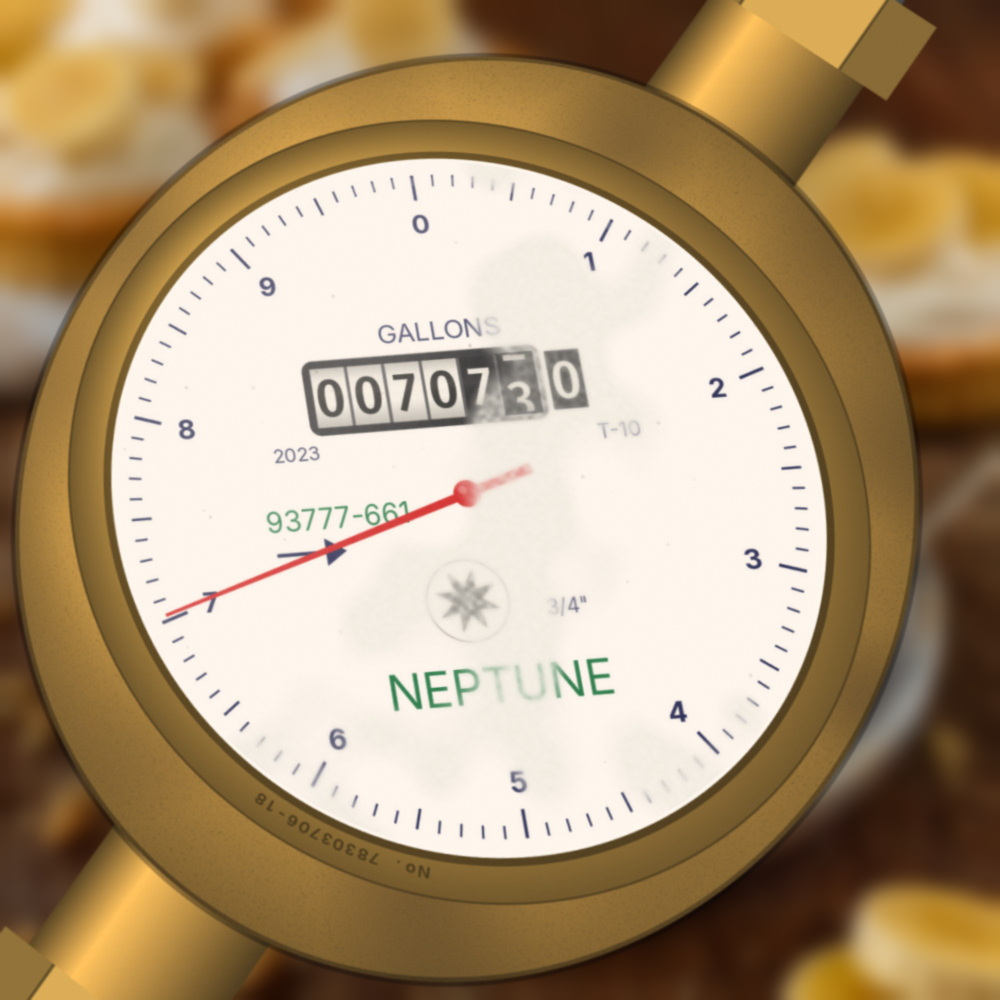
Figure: value=70727.0 unit=gal
